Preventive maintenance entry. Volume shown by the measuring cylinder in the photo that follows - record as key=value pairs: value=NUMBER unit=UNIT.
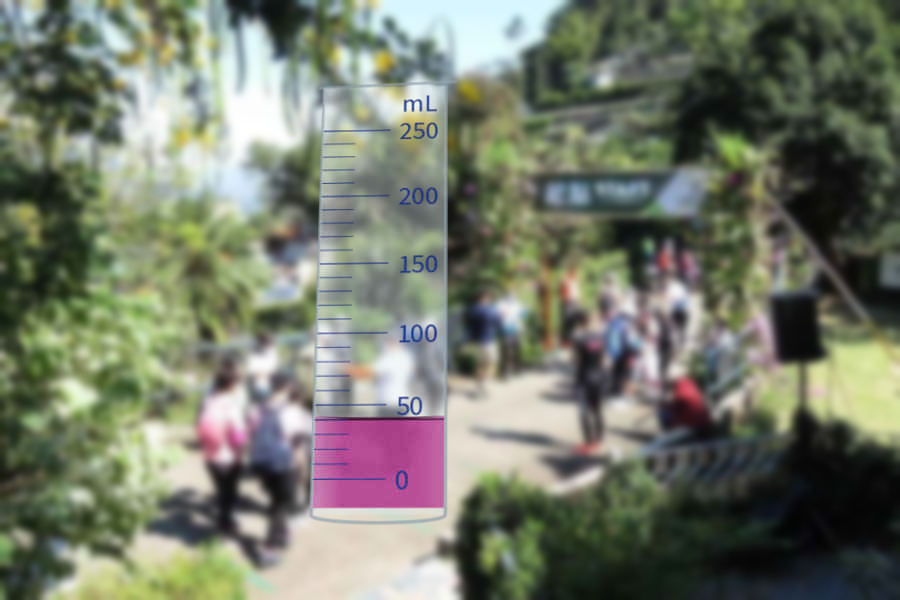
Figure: value=40 unit=mL
